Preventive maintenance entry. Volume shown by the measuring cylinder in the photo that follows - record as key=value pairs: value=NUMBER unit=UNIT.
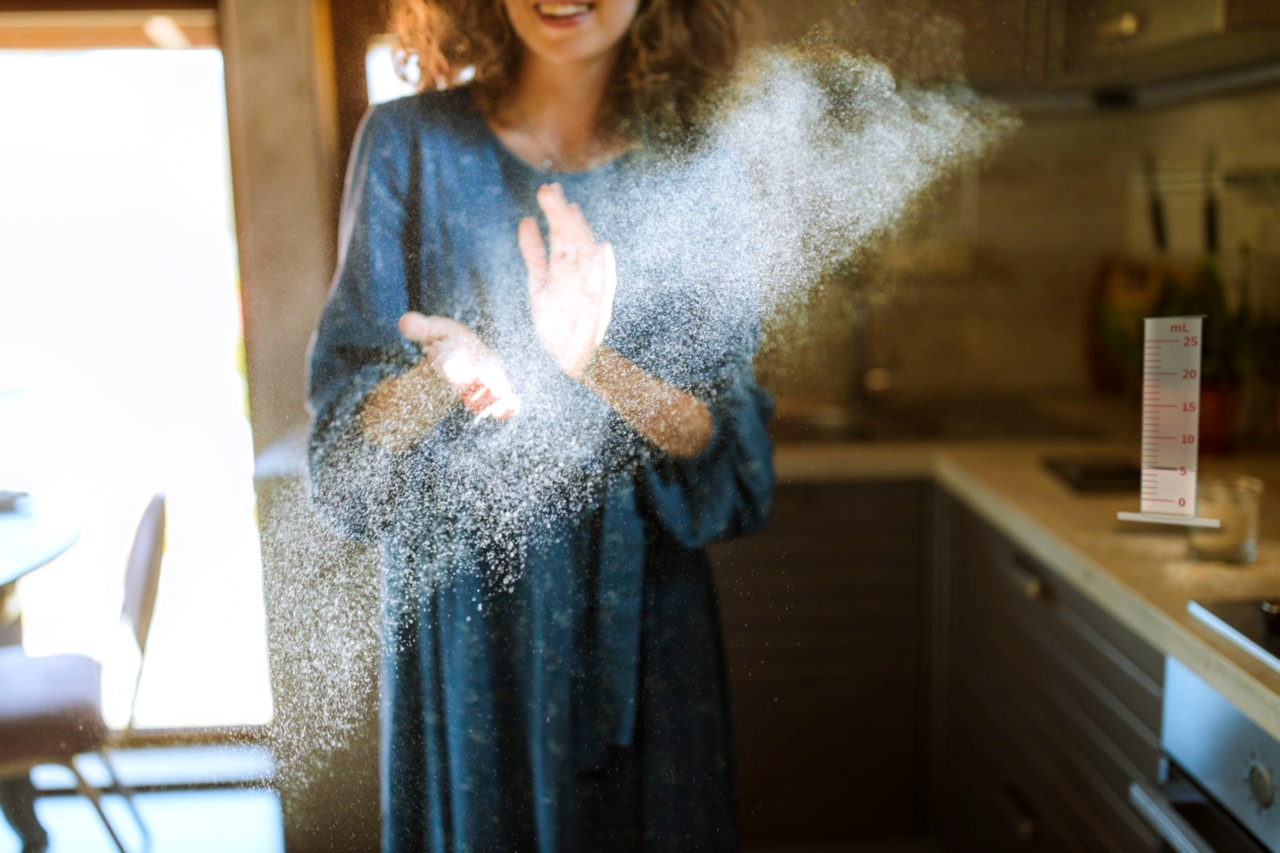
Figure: value=5 unit=mL
